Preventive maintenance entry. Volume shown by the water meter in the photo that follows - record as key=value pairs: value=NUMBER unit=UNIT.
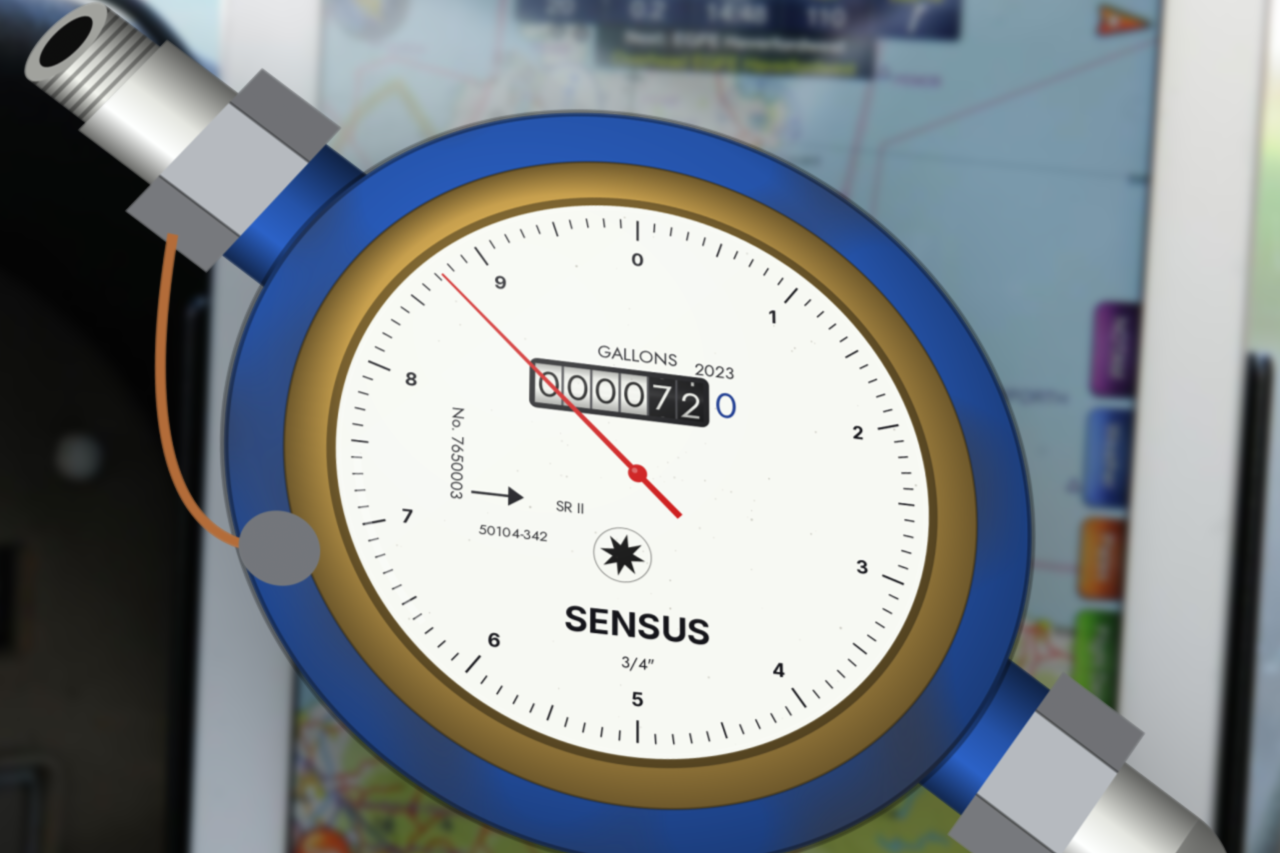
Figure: value=718.7 unit=gal
